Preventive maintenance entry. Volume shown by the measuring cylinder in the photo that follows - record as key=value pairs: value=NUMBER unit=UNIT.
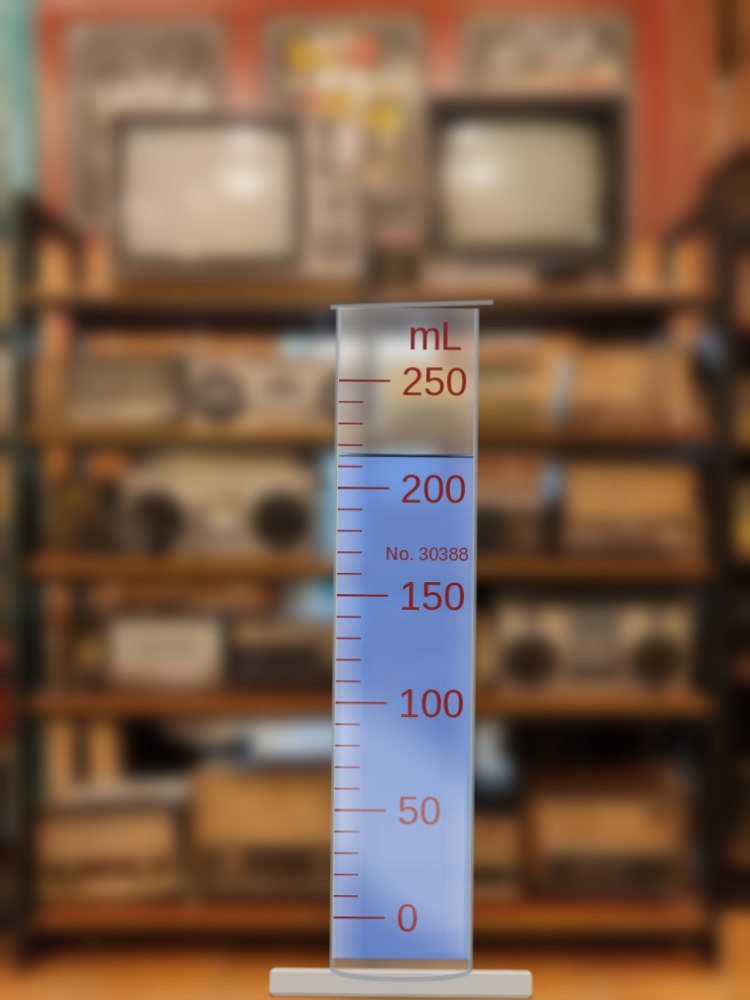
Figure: value=215 unit=mL
